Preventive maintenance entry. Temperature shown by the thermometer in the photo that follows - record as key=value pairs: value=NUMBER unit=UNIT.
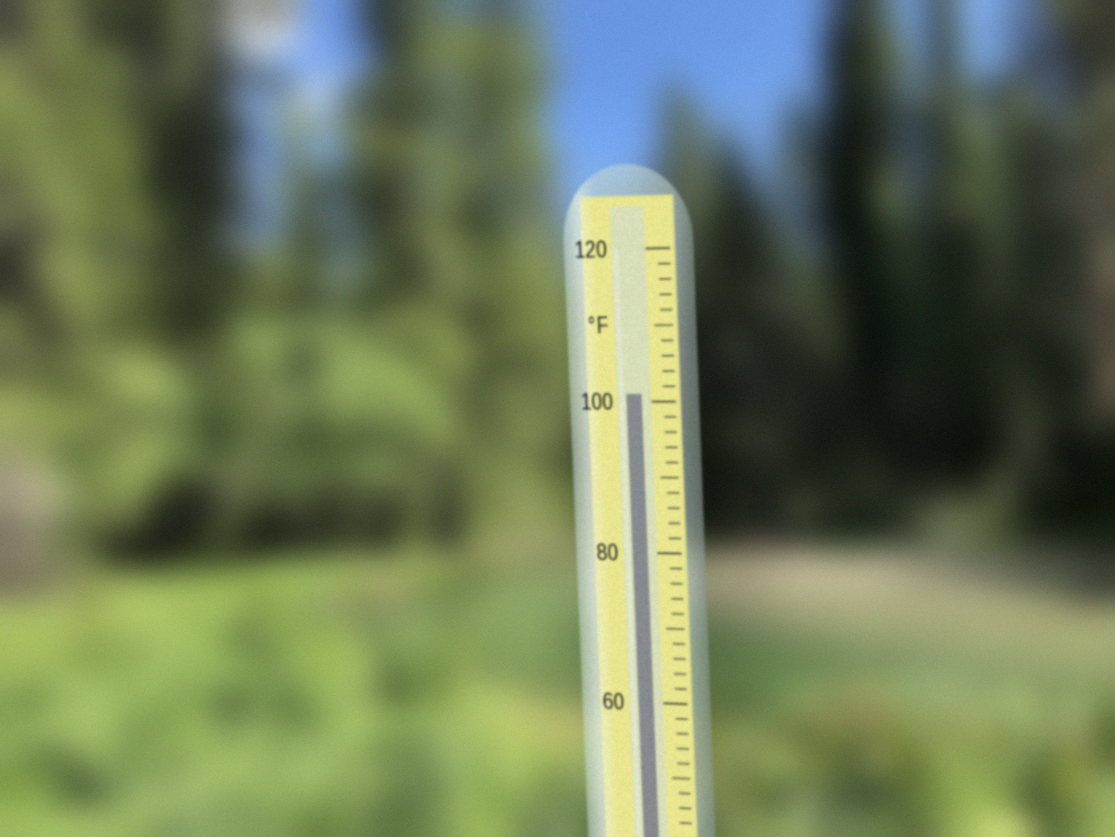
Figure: value=101 unit=°F
